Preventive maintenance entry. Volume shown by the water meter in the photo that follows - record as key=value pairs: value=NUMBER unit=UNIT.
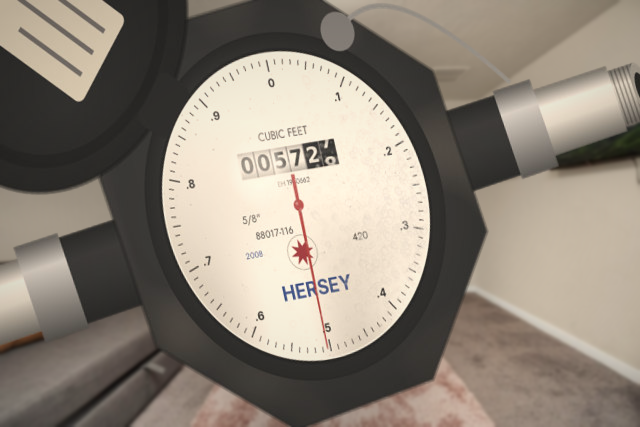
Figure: value=5727.50 unit=ft³
